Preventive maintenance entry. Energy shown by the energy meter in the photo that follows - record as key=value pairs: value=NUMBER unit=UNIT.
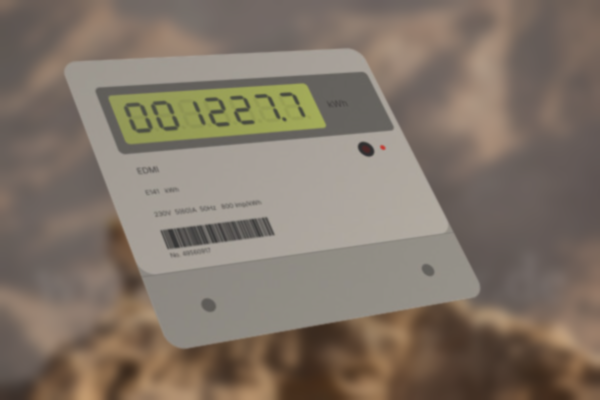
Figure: value=1227.7 unit=kWh
